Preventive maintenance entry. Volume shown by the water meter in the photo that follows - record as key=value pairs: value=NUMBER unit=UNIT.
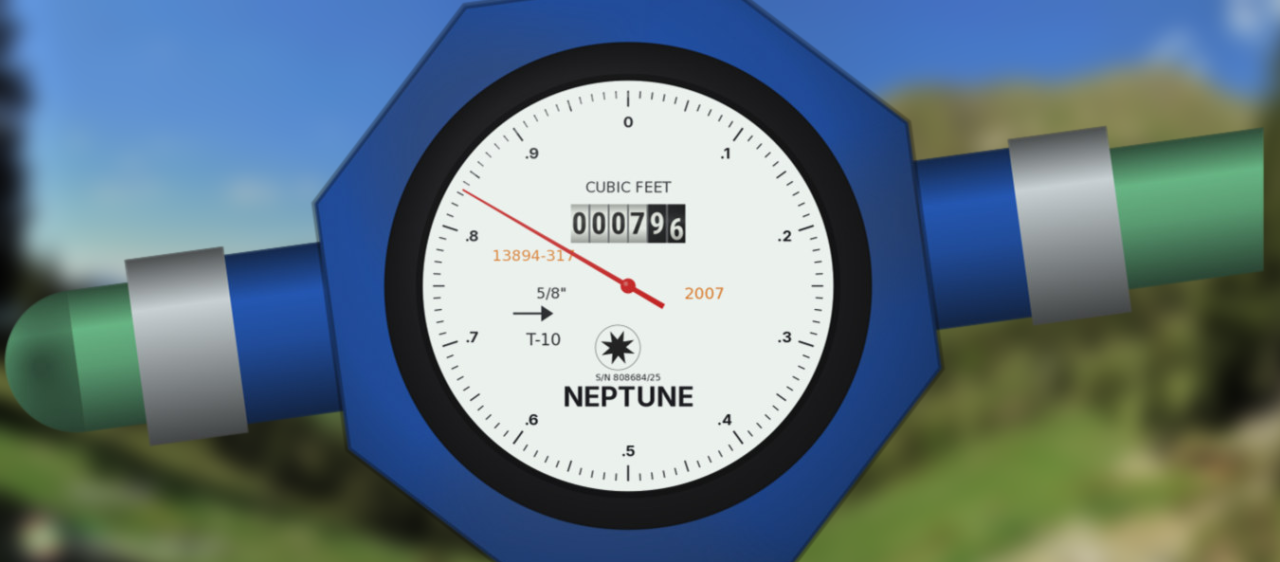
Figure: value=795.83 unit=ft³
